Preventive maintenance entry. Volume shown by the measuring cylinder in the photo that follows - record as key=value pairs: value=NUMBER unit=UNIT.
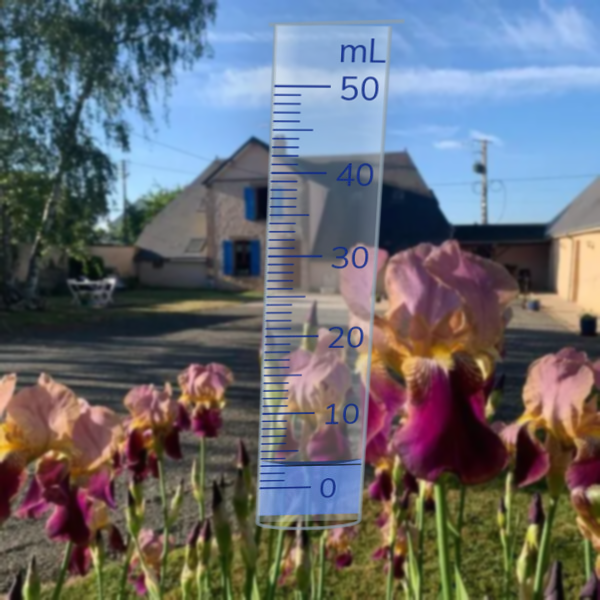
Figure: value=3 unit=mL
